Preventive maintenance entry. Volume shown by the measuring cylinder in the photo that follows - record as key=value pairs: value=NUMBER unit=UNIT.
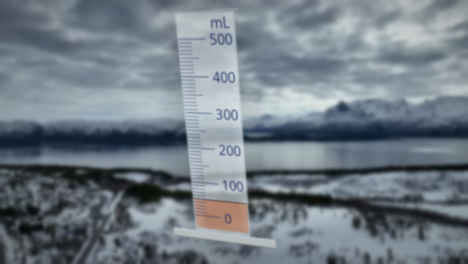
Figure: value=50 unit=mL
